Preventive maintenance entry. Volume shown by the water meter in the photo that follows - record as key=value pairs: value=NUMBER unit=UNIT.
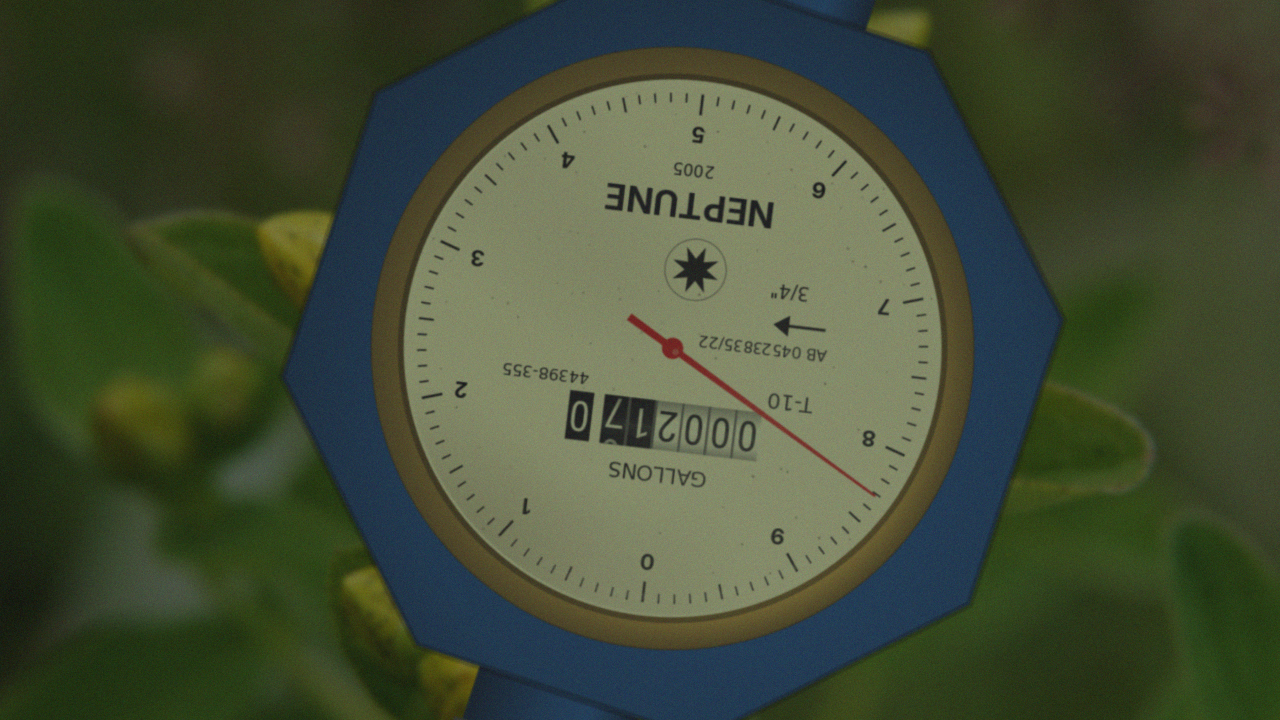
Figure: value=2168.3 unit=gal
